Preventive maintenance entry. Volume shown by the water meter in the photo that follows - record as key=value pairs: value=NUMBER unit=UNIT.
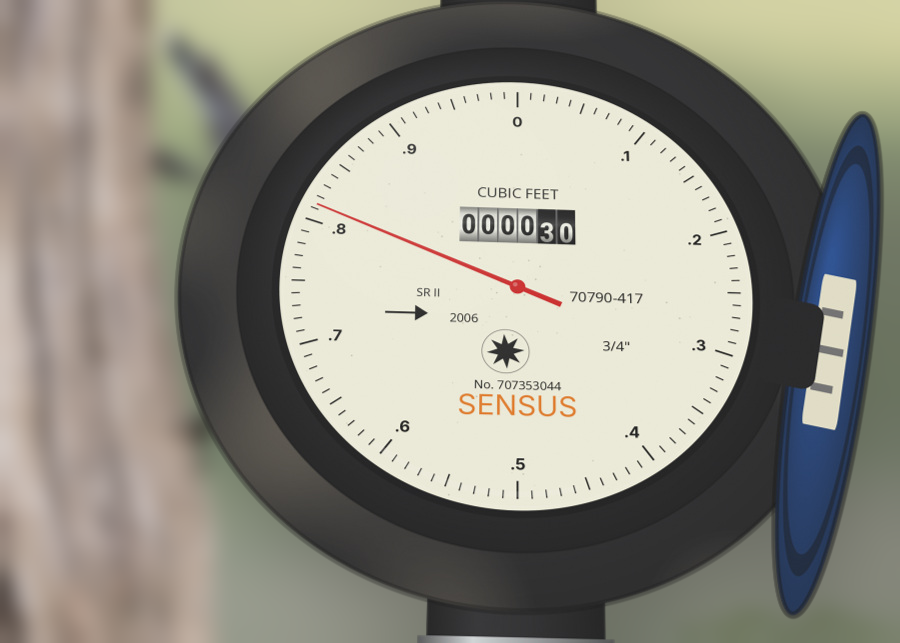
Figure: value=29.81 unit=ft³
